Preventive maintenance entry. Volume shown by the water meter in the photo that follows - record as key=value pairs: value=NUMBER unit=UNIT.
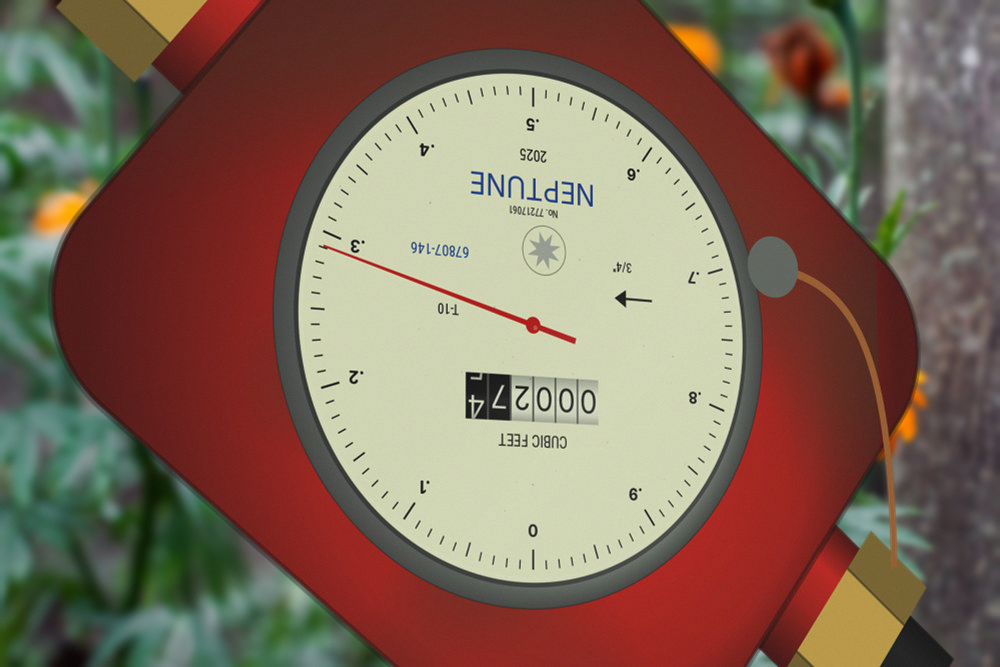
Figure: value=274.29 unit=ft³
